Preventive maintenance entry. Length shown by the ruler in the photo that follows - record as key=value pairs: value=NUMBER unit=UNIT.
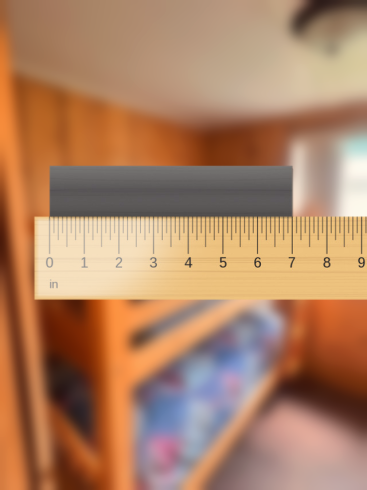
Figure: value=7 unit=in
